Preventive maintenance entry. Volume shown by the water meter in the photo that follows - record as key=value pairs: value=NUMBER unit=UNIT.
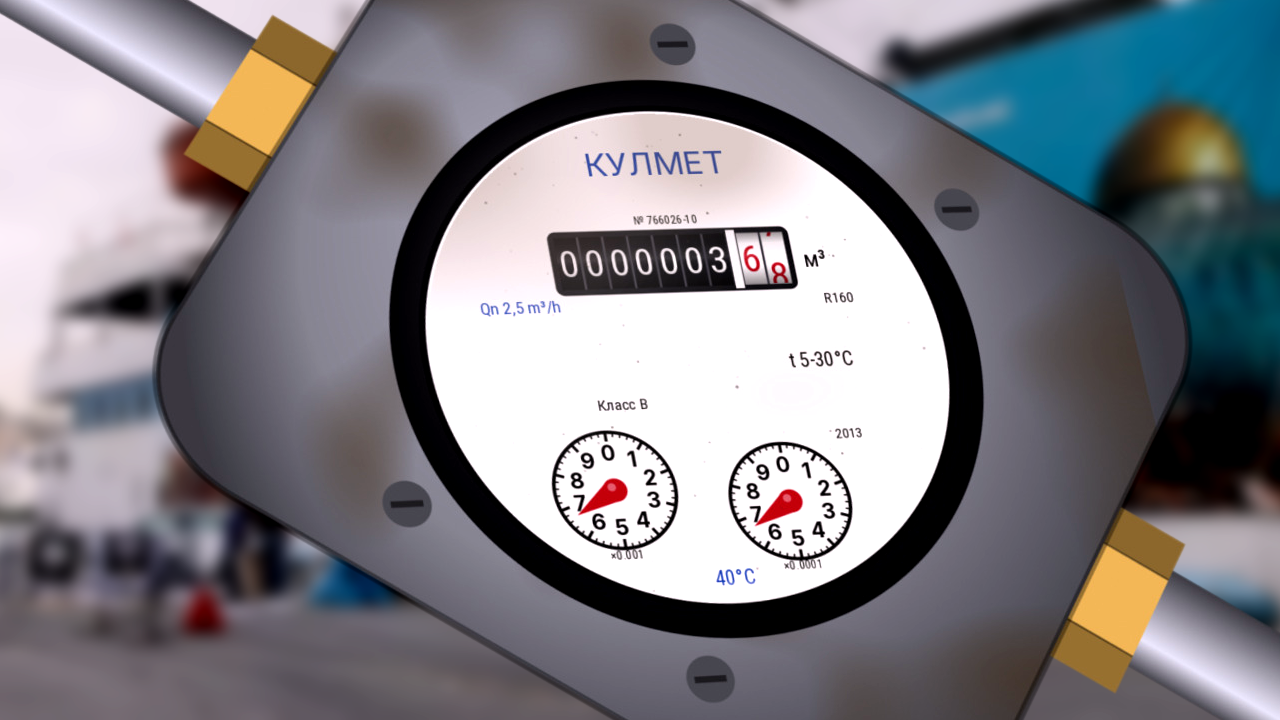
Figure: value=3.6766 unit=m³
